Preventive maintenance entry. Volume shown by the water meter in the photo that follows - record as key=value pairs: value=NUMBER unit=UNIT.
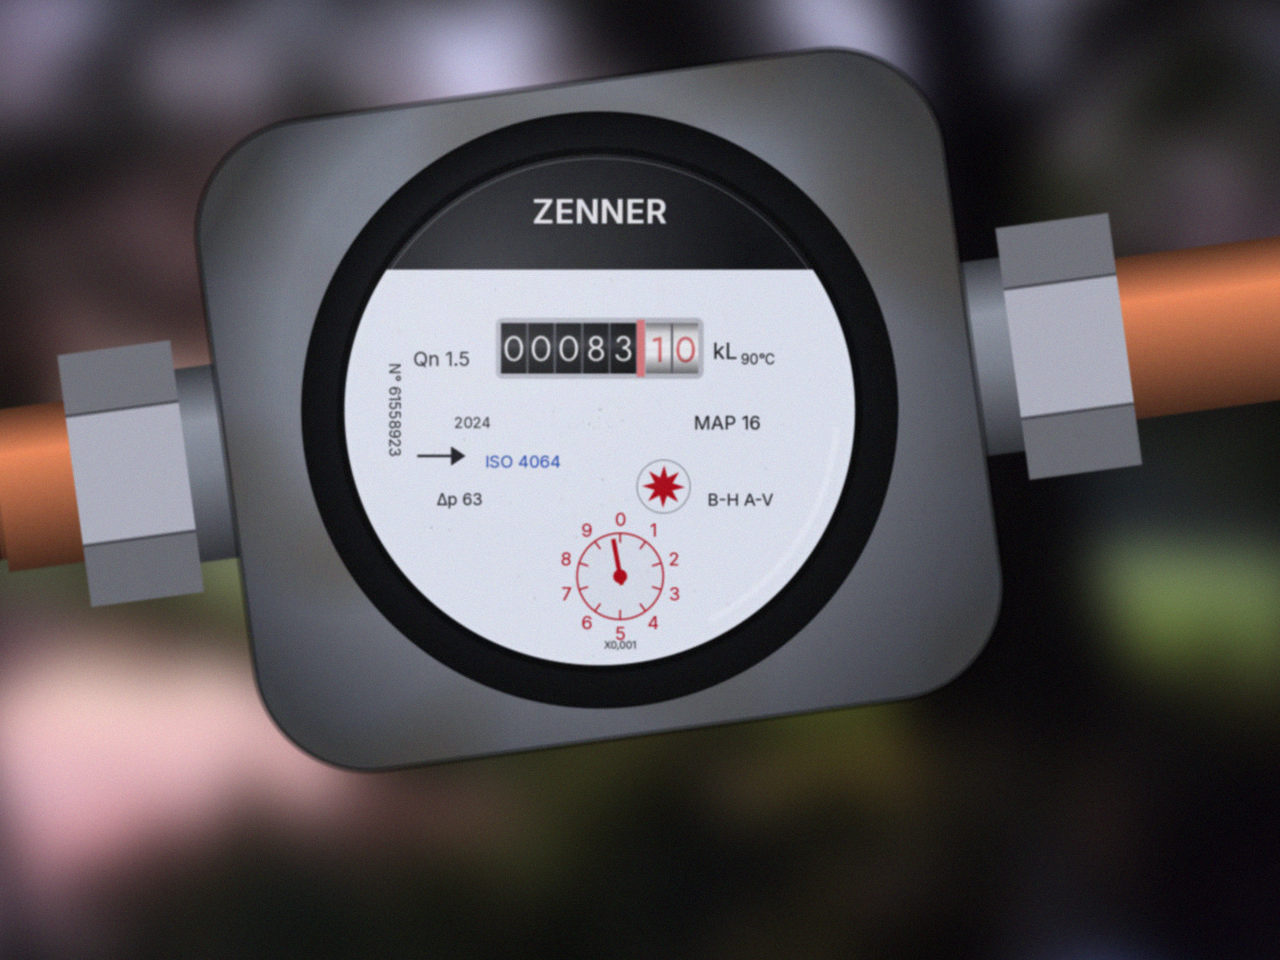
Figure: value=83.099 unit=kL
